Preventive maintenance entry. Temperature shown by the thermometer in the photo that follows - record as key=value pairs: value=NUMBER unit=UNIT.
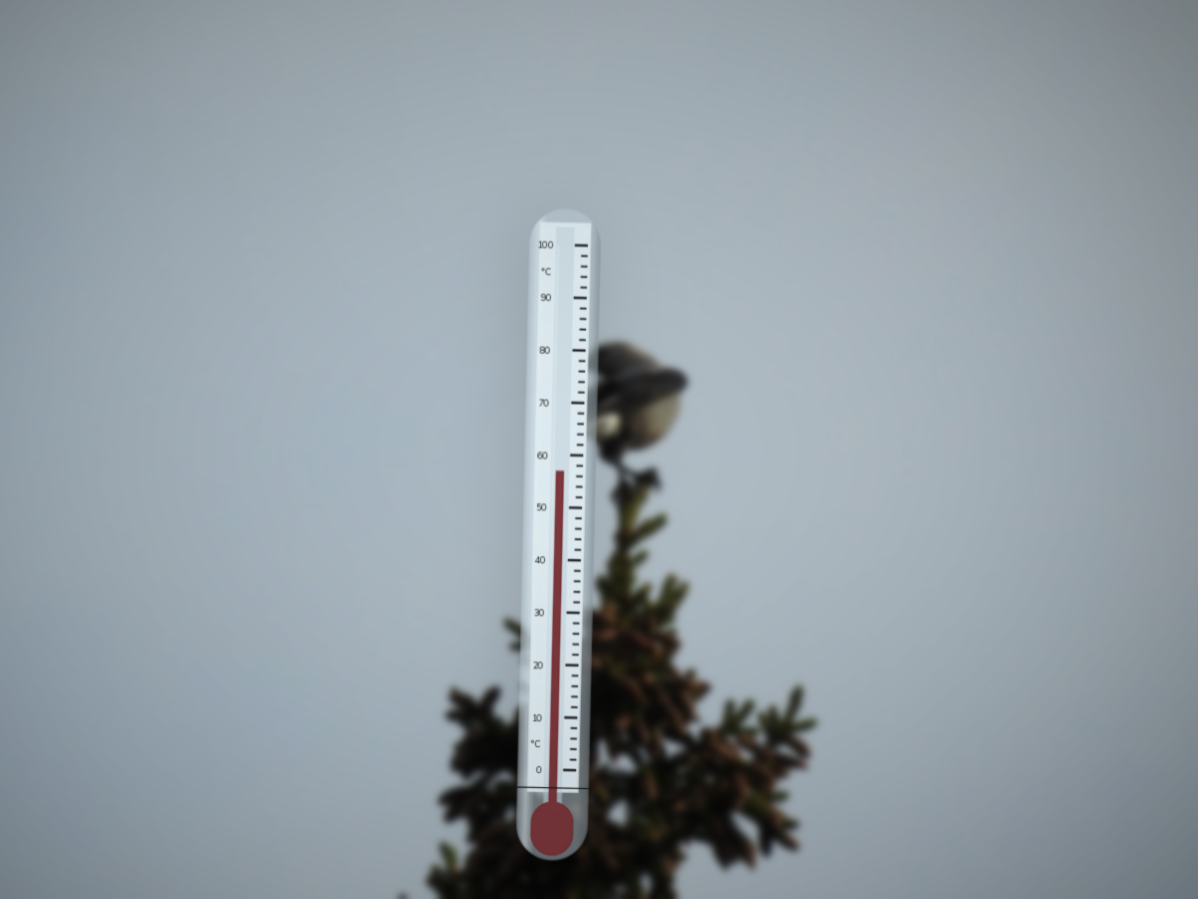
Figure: value=57 unit=°C
